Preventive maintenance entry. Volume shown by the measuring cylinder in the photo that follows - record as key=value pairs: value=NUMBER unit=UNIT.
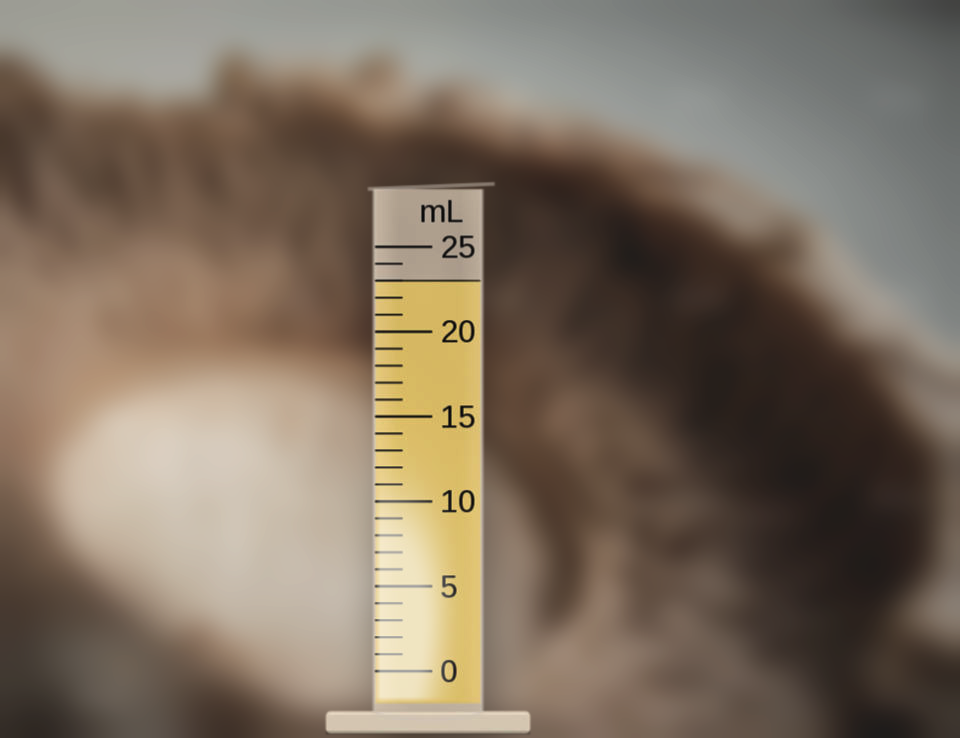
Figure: value=23 unit=mL
